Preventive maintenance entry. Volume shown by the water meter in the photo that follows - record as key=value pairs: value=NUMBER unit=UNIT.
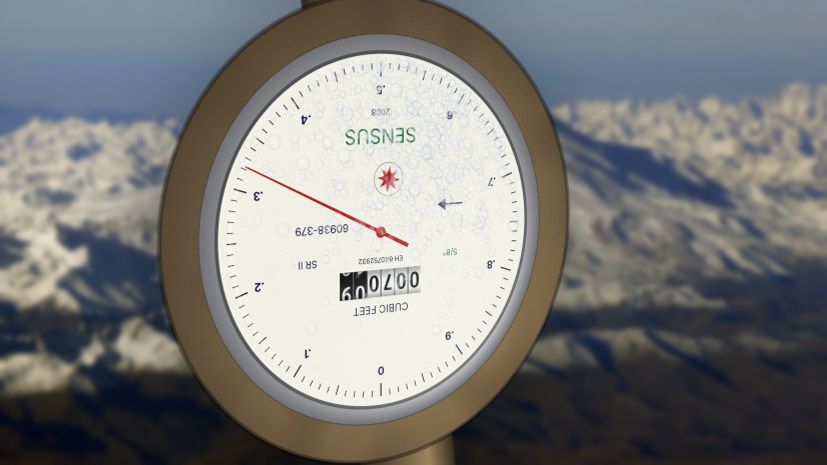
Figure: value=7009.32 unit=ft³
